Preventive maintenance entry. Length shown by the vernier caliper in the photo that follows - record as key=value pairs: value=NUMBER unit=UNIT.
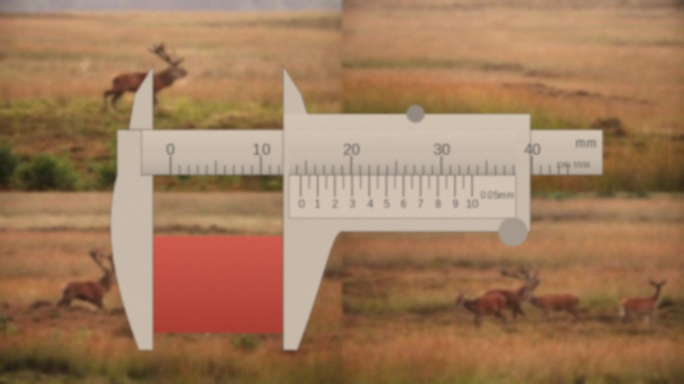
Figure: value=14.4 unit=mm
